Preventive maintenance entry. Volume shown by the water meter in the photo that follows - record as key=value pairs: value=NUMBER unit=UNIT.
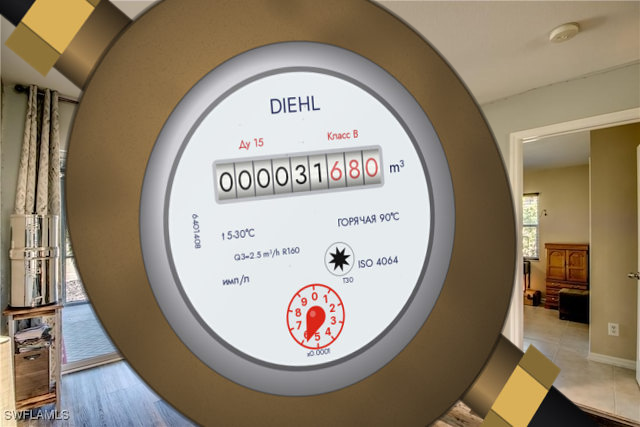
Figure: value=31.6805 unit=m³
